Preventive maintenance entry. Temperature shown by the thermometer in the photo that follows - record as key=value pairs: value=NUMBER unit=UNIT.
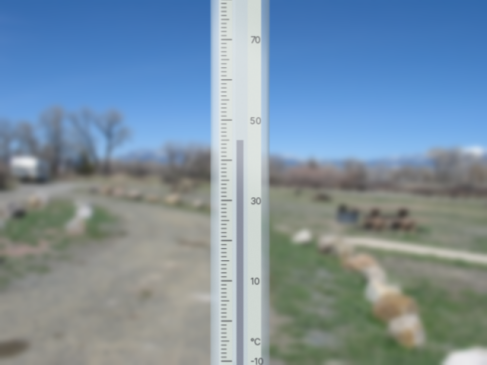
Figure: value=45 unit=°C
